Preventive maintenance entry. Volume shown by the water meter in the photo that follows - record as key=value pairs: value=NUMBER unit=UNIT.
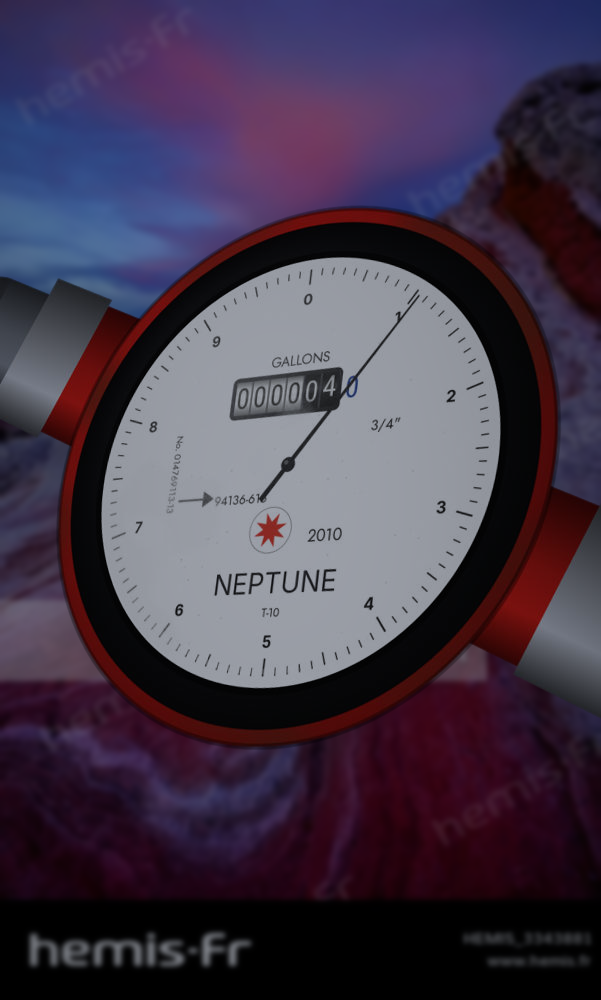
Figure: value=41.0 unit=gal
